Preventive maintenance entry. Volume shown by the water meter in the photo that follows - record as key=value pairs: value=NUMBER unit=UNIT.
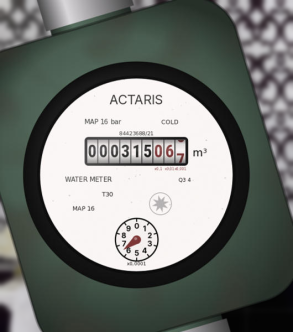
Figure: value=315.0666 unit=m³
